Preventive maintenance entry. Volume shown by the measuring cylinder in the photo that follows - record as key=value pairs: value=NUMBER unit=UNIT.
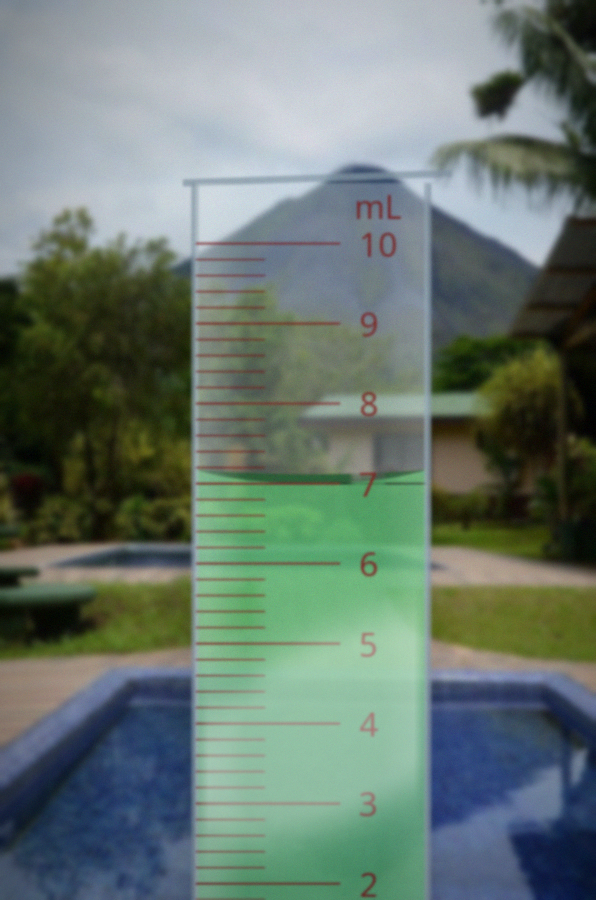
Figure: value=7 unit=mL
